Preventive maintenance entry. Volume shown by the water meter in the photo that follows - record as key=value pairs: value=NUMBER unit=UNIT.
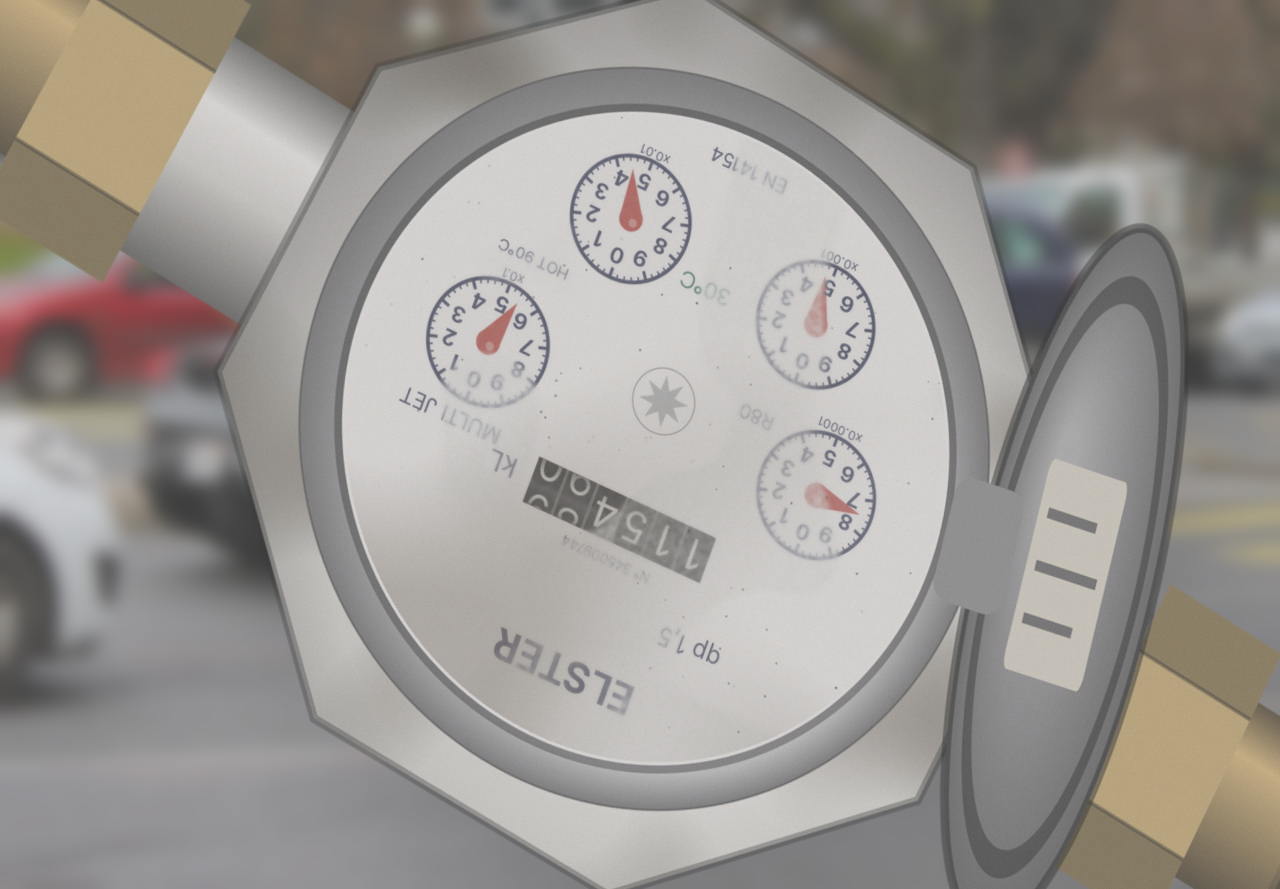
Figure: value=115489.5447 unit=kL
